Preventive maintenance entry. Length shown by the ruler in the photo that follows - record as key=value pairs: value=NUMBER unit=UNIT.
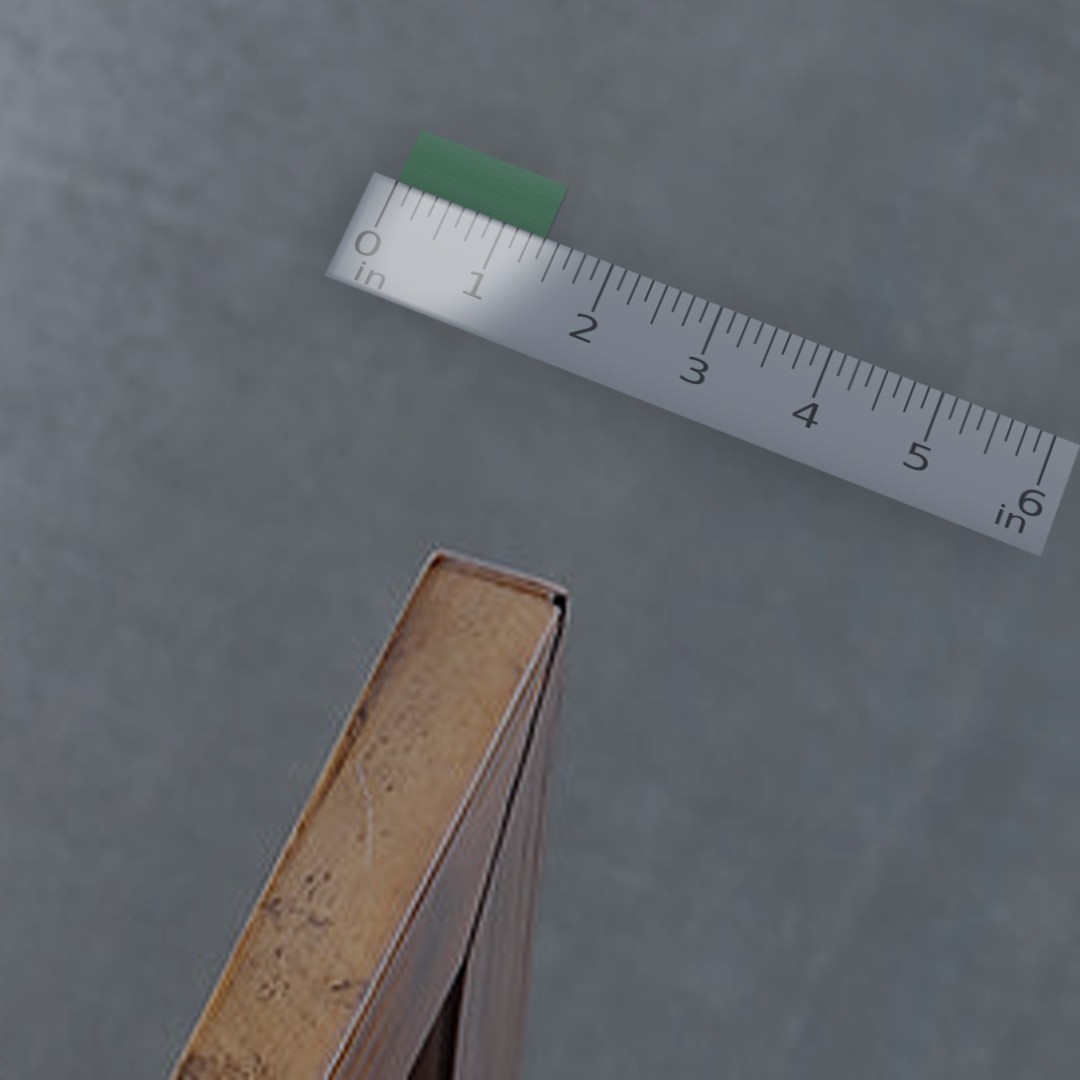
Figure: value=1.375 unit=in
